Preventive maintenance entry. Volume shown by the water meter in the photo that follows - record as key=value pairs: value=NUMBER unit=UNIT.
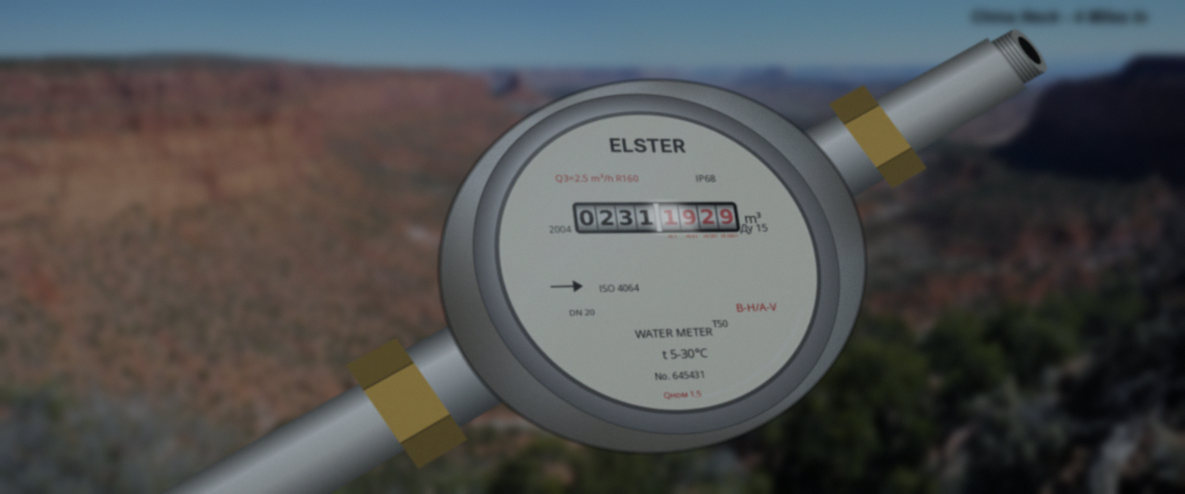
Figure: value=231.1929 unit=m³
